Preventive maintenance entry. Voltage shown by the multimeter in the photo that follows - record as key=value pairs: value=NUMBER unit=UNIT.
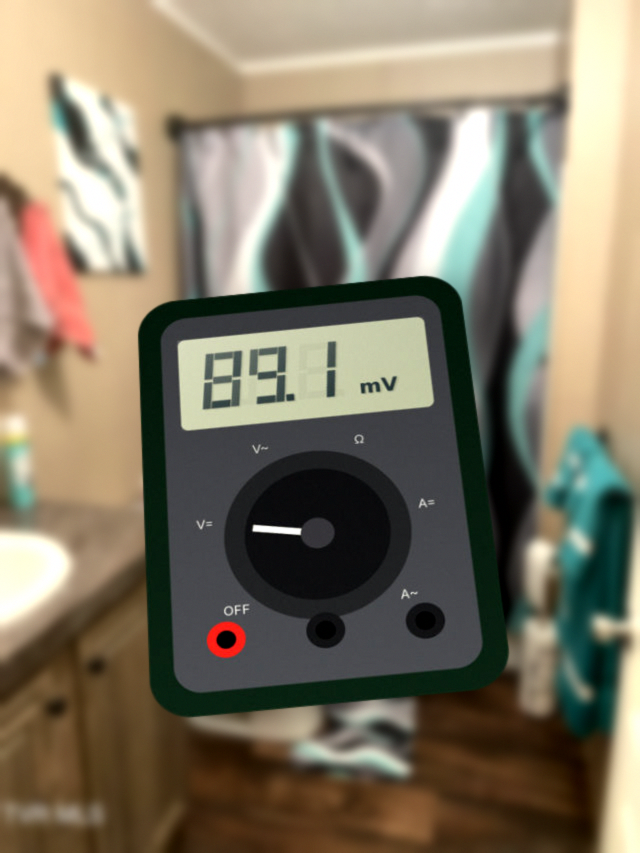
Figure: value=89.1 unit=mV
